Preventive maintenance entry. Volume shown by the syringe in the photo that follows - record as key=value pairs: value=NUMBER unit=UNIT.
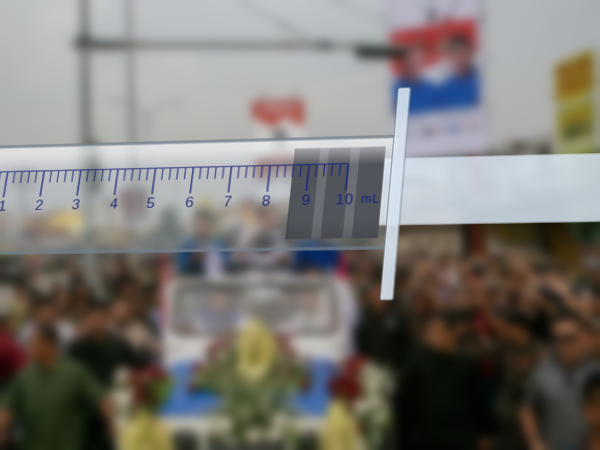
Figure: value=8.6 unit=mL
